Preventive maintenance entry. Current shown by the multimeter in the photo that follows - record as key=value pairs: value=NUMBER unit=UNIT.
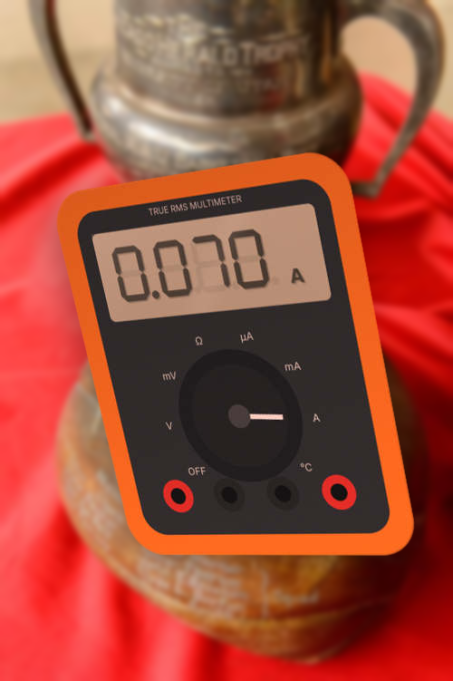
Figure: value=0.070 unit=A
